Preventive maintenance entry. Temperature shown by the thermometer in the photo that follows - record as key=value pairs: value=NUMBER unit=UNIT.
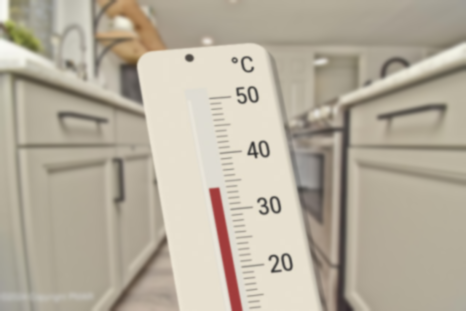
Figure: value=34 unit=°C
